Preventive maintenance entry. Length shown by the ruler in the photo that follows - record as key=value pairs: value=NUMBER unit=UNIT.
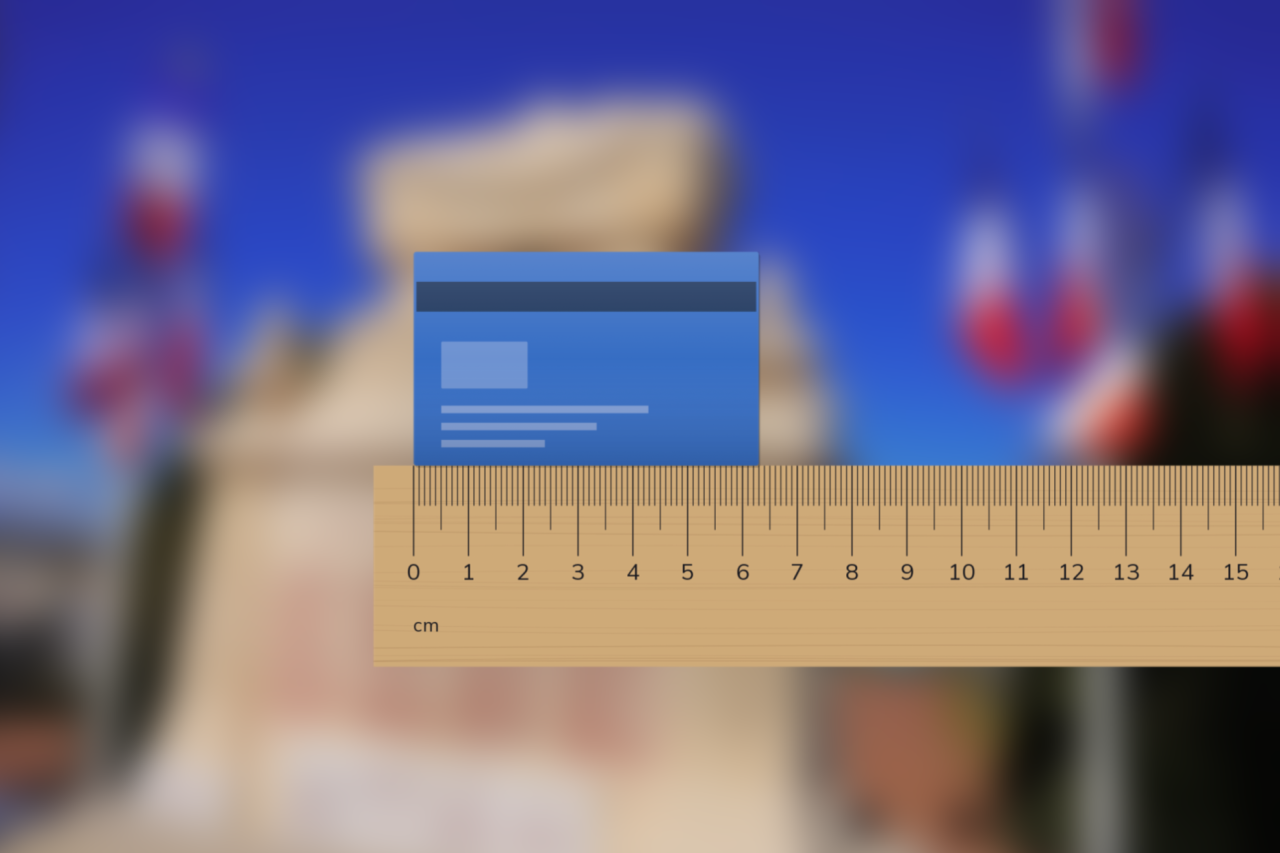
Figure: value=6.3 unit=cm
